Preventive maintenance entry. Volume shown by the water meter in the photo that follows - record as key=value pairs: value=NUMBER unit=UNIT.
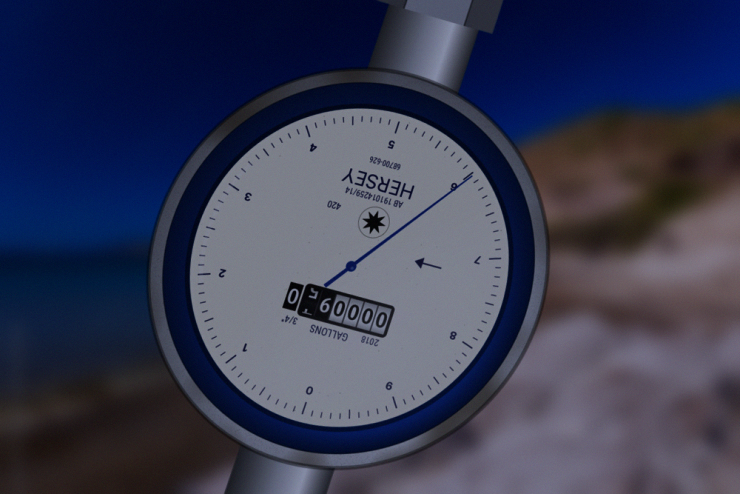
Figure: value=946.0 unit=gal
